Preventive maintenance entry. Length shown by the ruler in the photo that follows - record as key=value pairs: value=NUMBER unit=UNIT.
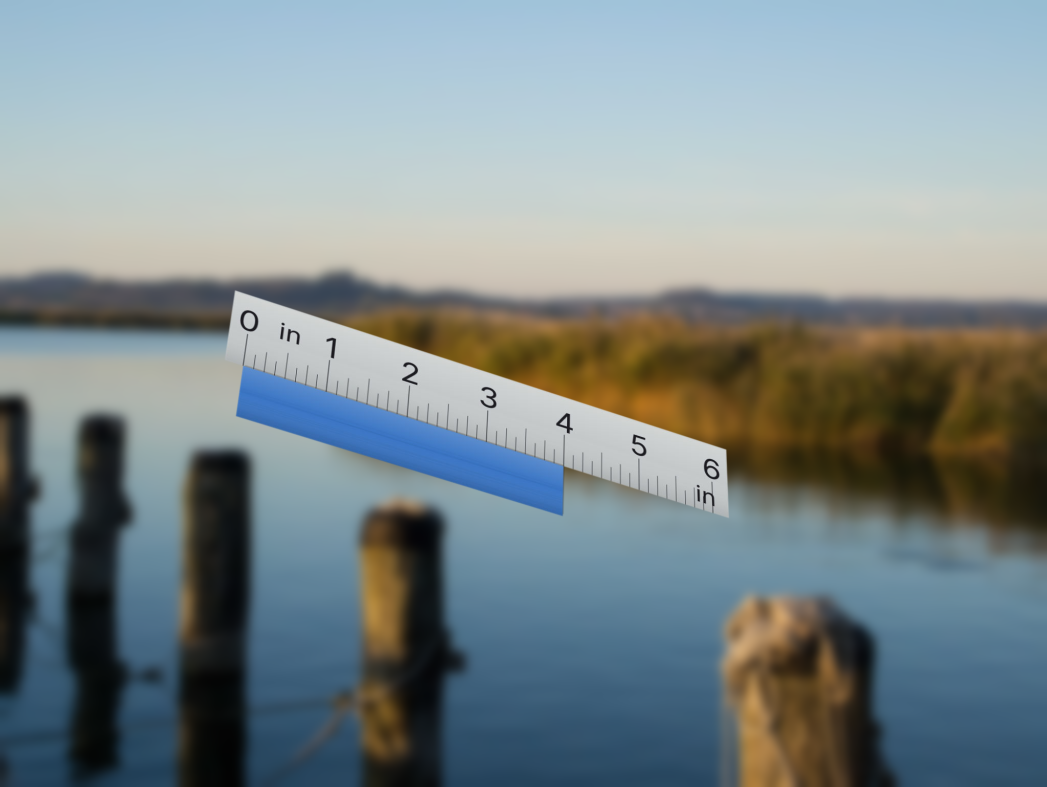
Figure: value=4 unit=in
